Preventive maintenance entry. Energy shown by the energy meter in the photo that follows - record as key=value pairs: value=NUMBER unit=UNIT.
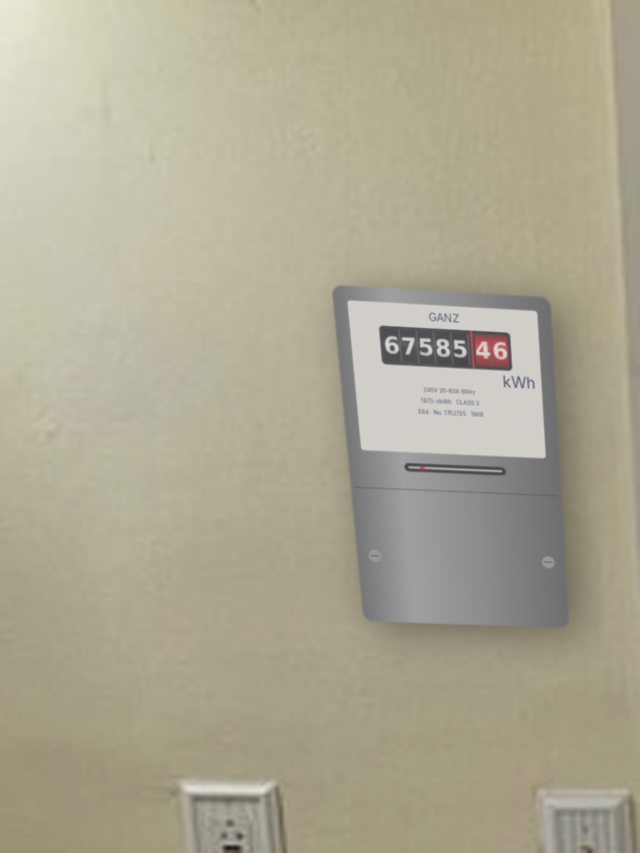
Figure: value=67585.46 unit=kWh
